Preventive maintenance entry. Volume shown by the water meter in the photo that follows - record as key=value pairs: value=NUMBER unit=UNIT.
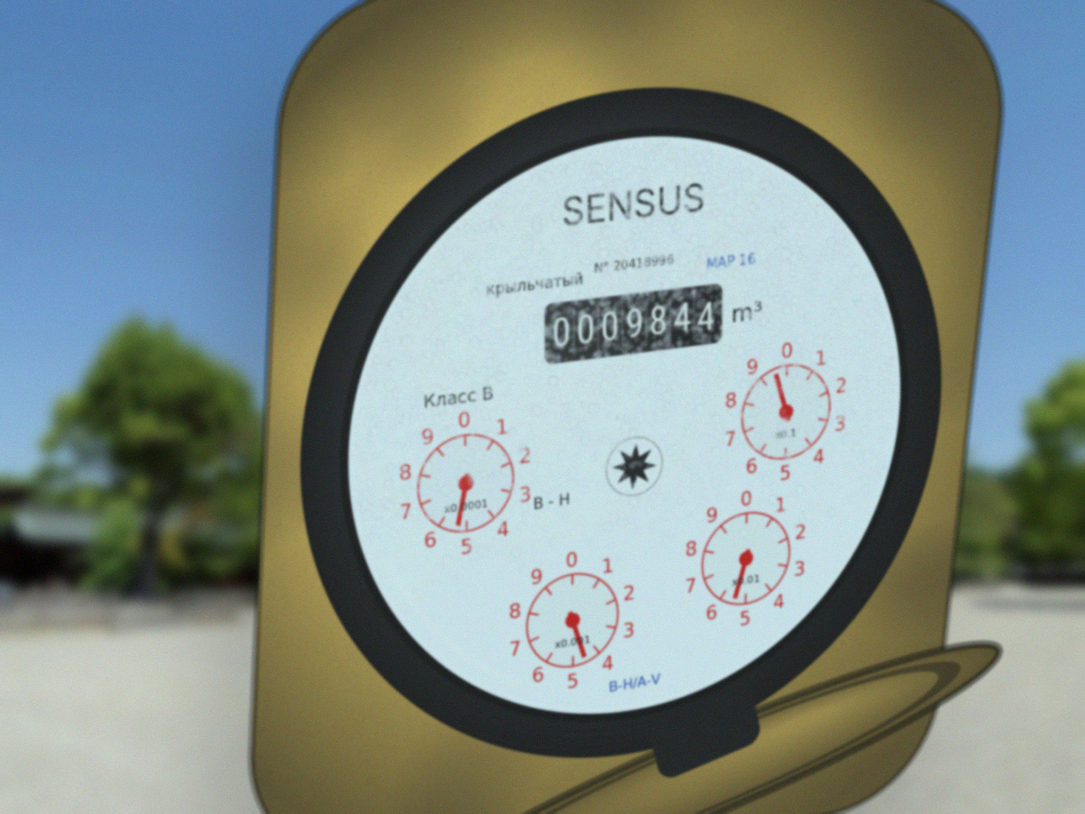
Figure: value=9843.9545 unit=m³
